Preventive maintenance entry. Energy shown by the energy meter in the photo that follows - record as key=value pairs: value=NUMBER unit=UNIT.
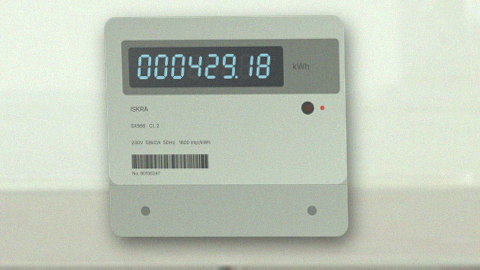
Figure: value=429.18 unit=kWh
